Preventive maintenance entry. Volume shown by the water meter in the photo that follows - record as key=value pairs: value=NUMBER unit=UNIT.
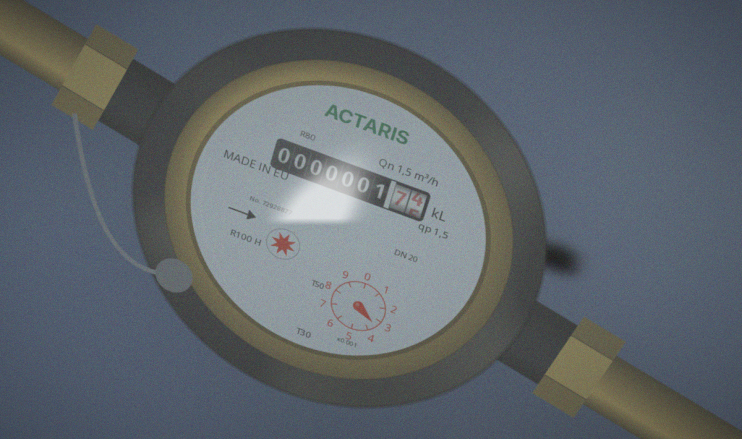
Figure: value=1.743 unit=kL
